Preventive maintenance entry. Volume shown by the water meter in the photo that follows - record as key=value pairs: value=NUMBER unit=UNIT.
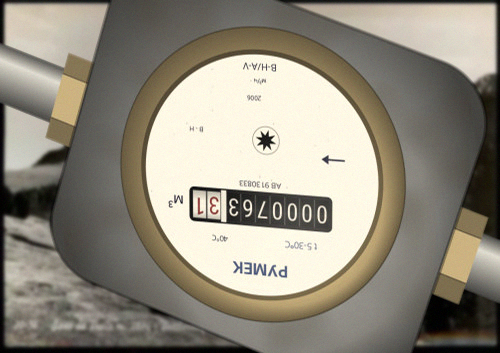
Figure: value=763.31 unit=m³
